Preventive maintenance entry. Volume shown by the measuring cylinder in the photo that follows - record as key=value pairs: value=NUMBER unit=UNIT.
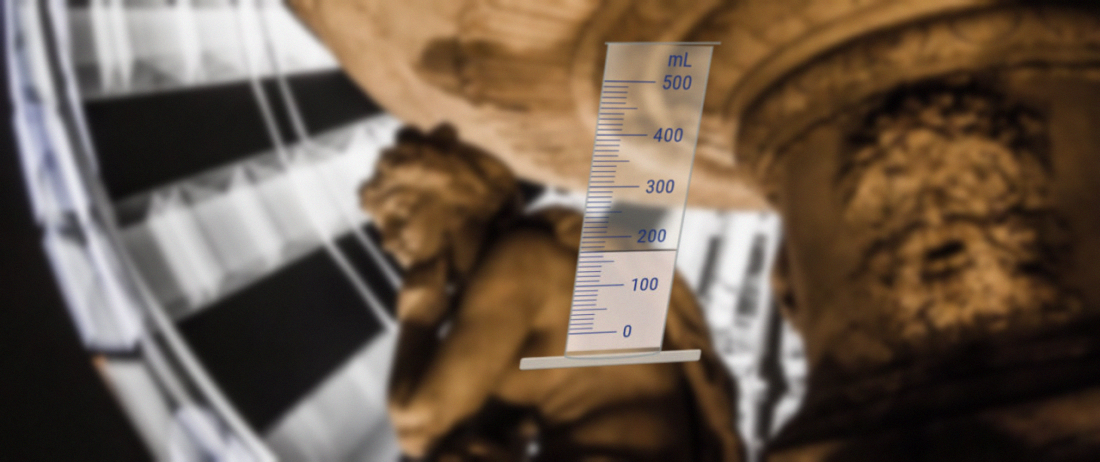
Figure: value=170 unit=mL
